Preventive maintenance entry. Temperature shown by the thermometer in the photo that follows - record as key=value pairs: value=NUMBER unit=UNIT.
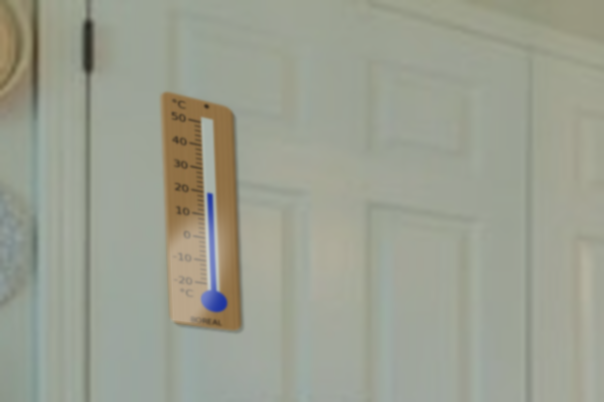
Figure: value=20 unit=°C
